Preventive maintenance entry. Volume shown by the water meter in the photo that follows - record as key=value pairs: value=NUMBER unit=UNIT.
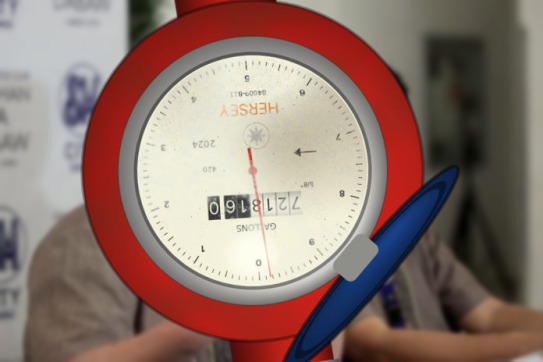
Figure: value=7218159.8 unit=gal
